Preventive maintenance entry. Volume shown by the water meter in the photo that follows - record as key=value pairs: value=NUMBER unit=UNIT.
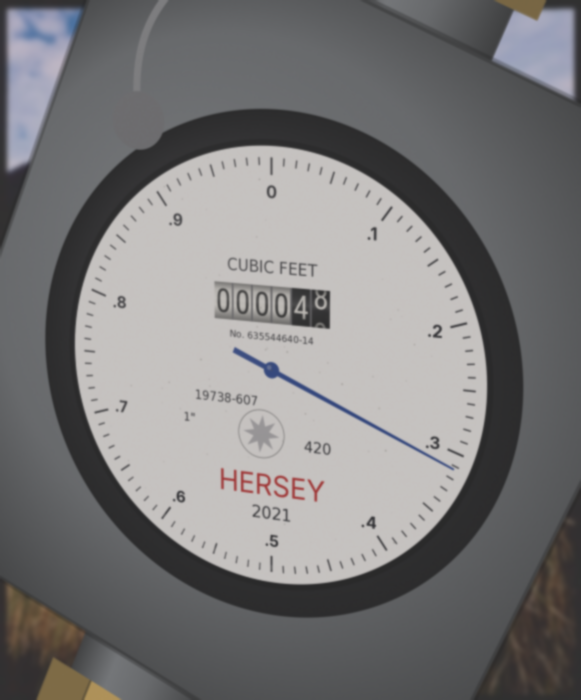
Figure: value=48.31 unit=ft³
